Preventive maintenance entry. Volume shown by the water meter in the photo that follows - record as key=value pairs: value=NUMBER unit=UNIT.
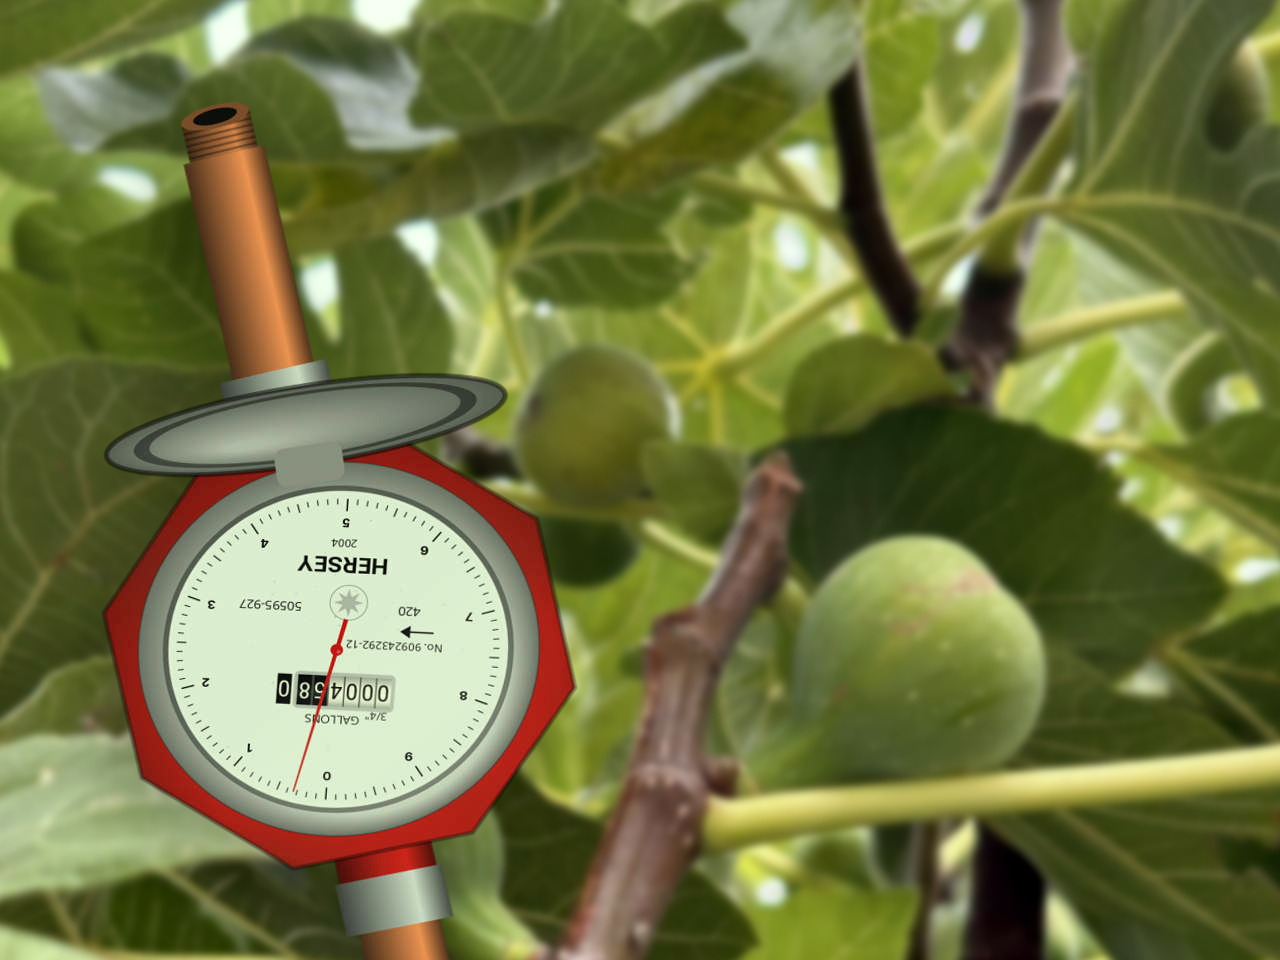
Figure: value=4580.3 unit=gal
